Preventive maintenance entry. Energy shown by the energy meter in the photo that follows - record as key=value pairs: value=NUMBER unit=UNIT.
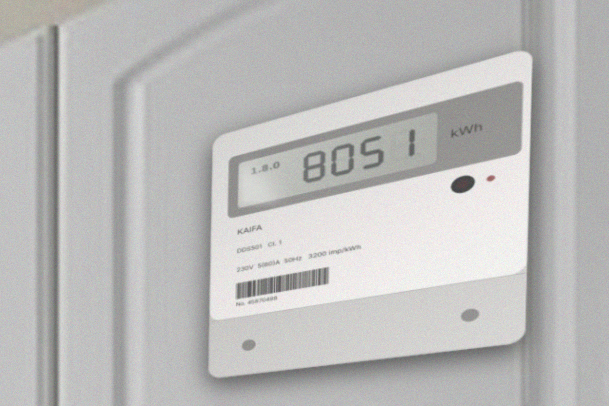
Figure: value=8051 unit=kWh
